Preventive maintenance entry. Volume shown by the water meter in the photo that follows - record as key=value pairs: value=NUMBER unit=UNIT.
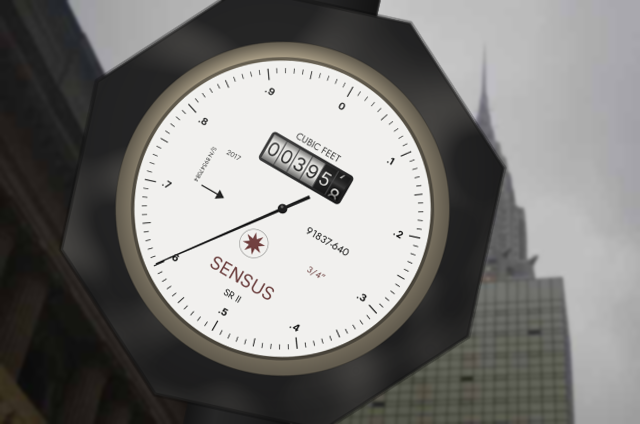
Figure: value=3957.60 unit=ft³
